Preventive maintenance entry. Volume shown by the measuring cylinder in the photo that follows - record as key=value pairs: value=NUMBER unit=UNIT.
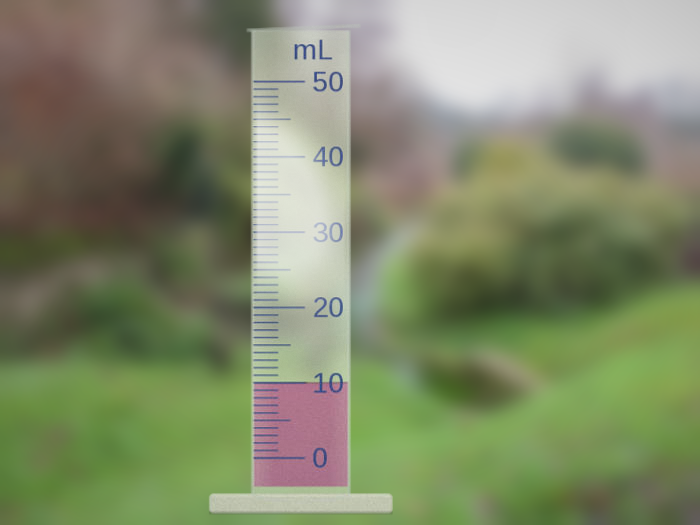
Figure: value=10 unit=mL
